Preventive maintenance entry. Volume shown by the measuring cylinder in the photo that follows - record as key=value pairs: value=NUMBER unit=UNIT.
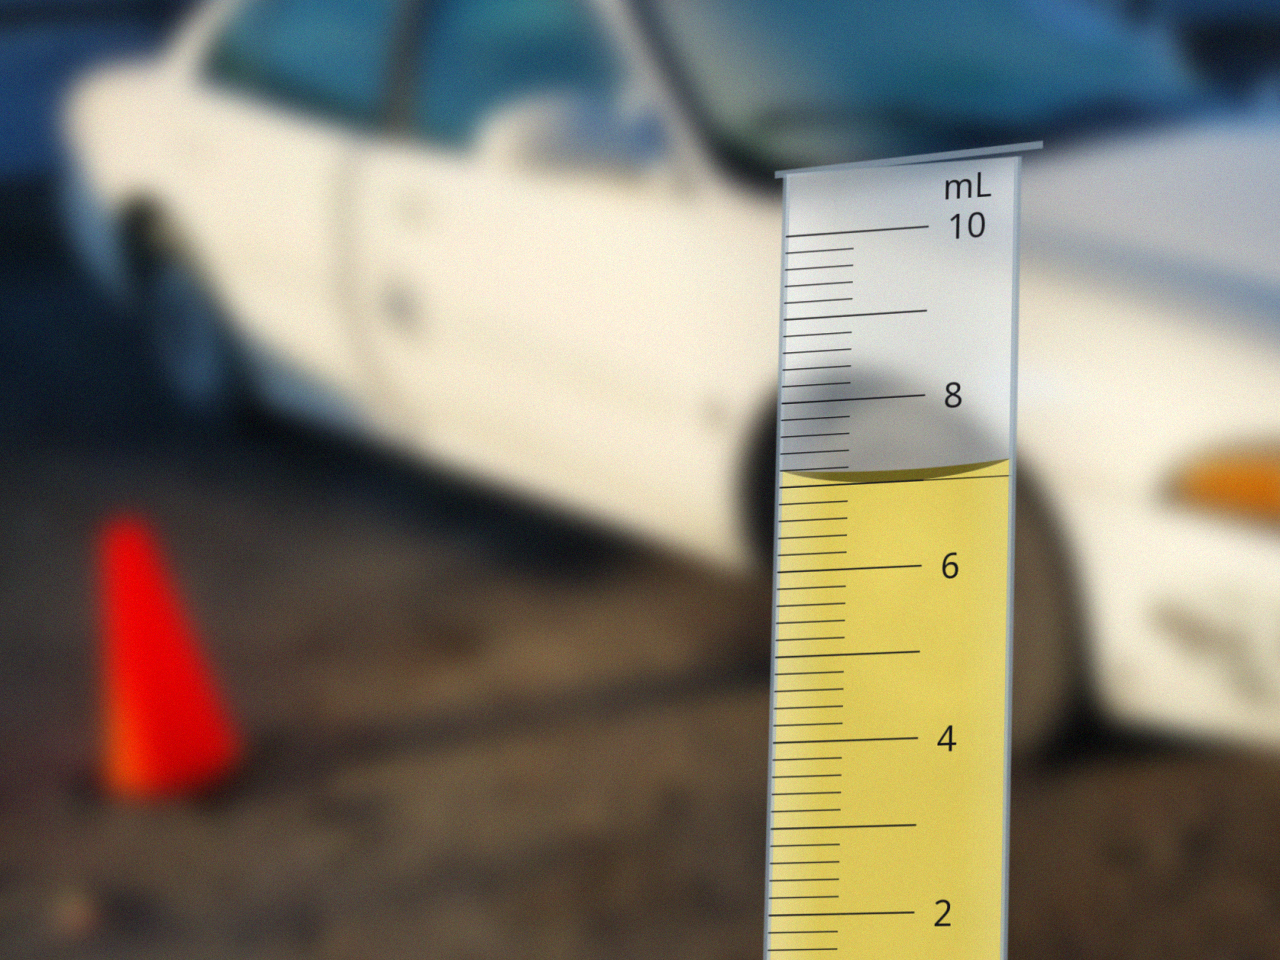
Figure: value=7 unit=mL
